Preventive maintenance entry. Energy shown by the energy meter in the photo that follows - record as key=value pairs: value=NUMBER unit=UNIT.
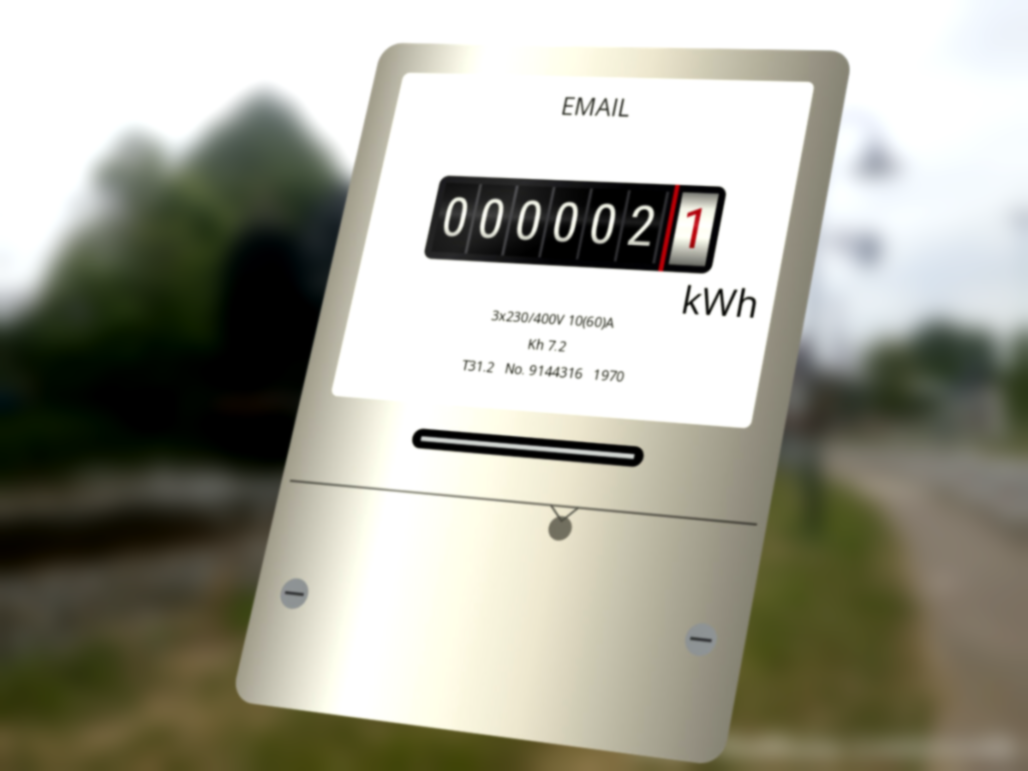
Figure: value=2.1 unit=kWh
